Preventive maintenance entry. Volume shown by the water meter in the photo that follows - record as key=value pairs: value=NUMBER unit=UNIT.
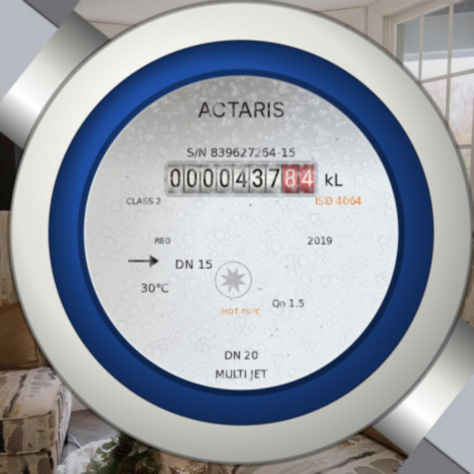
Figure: value=437.84 unit=kL
